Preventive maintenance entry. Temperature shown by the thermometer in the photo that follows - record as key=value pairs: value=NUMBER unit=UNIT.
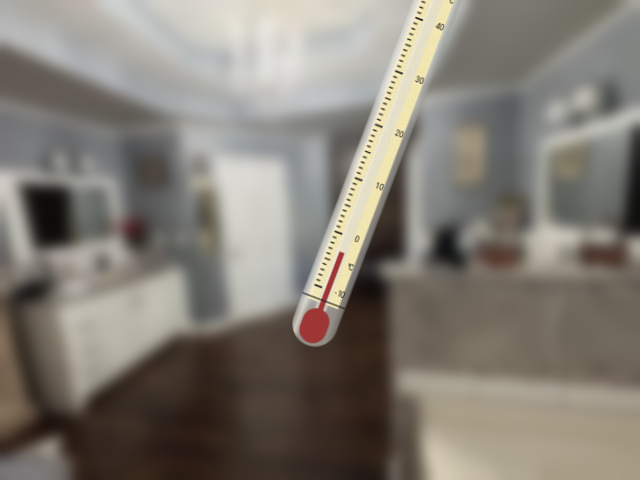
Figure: value=-3 unit=°C
